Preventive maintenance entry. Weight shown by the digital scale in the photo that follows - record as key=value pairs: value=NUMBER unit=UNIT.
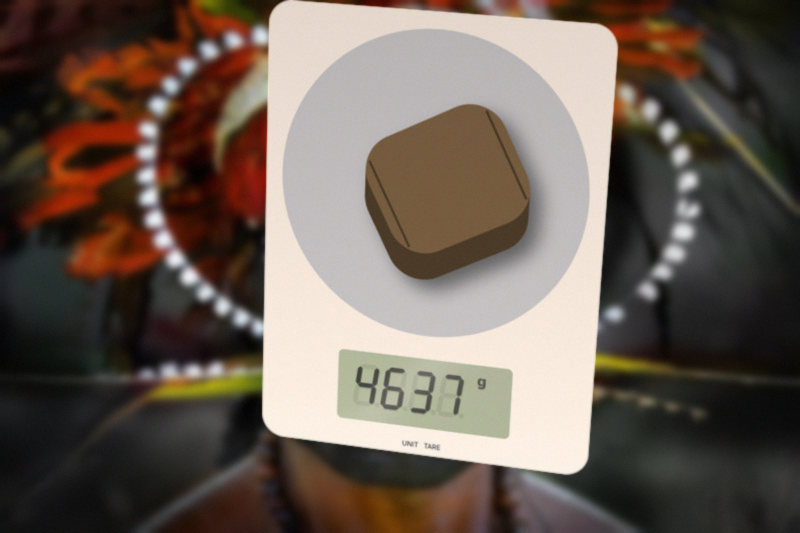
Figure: value=4637 unit=g
